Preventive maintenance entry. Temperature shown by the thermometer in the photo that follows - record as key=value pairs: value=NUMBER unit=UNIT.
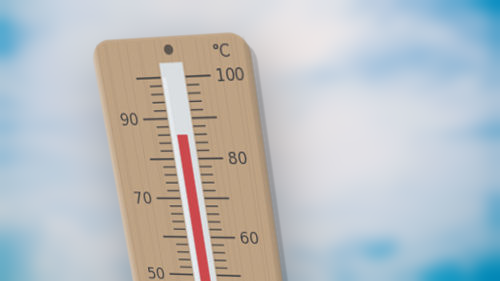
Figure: value=86 unit=°C
